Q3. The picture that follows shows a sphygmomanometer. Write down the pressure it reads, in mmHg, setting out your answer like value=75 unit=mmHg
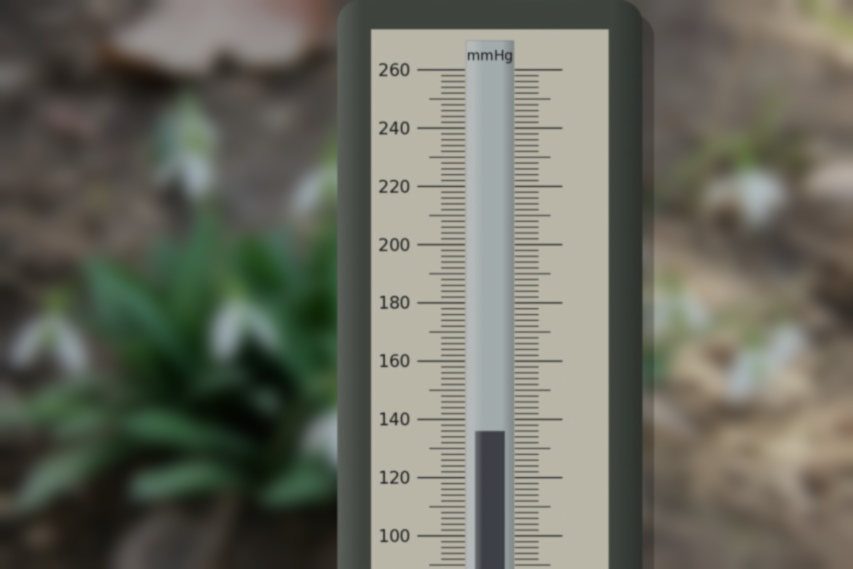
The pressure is value=136 unit=mmHg
